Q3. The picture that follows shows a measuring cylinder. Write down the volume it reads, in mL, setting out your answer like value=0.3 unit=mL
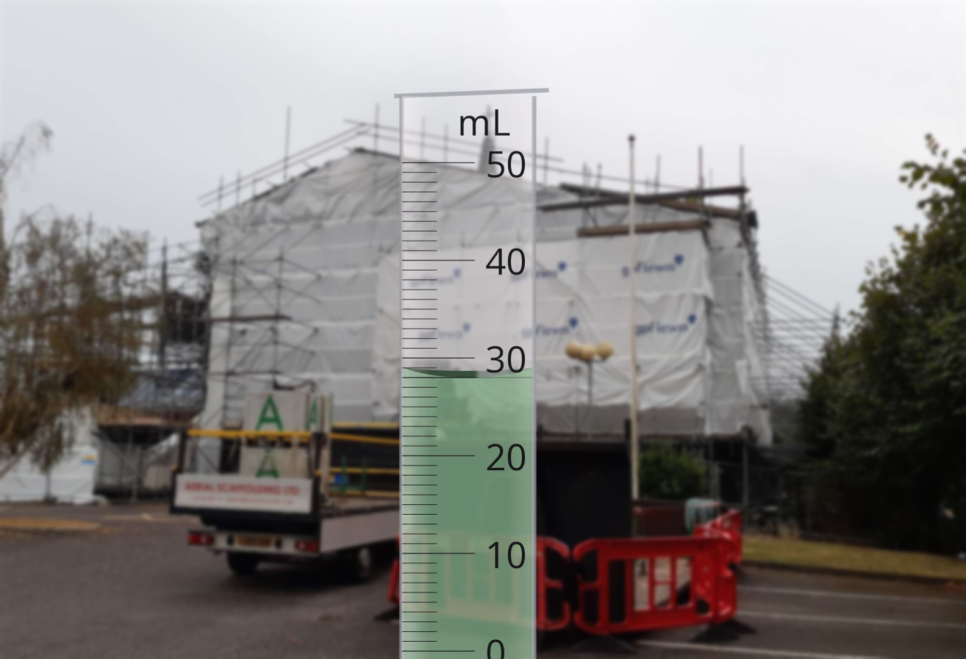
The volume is value=28 unit=mL
